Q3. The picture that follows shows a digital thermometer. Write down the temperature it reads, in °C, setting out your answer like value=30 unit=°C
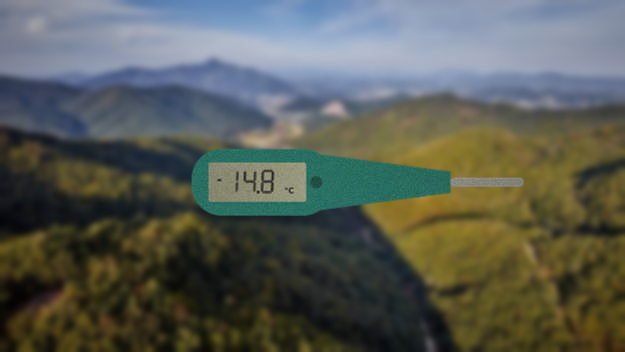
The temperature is value=-14.8 unit=°C
